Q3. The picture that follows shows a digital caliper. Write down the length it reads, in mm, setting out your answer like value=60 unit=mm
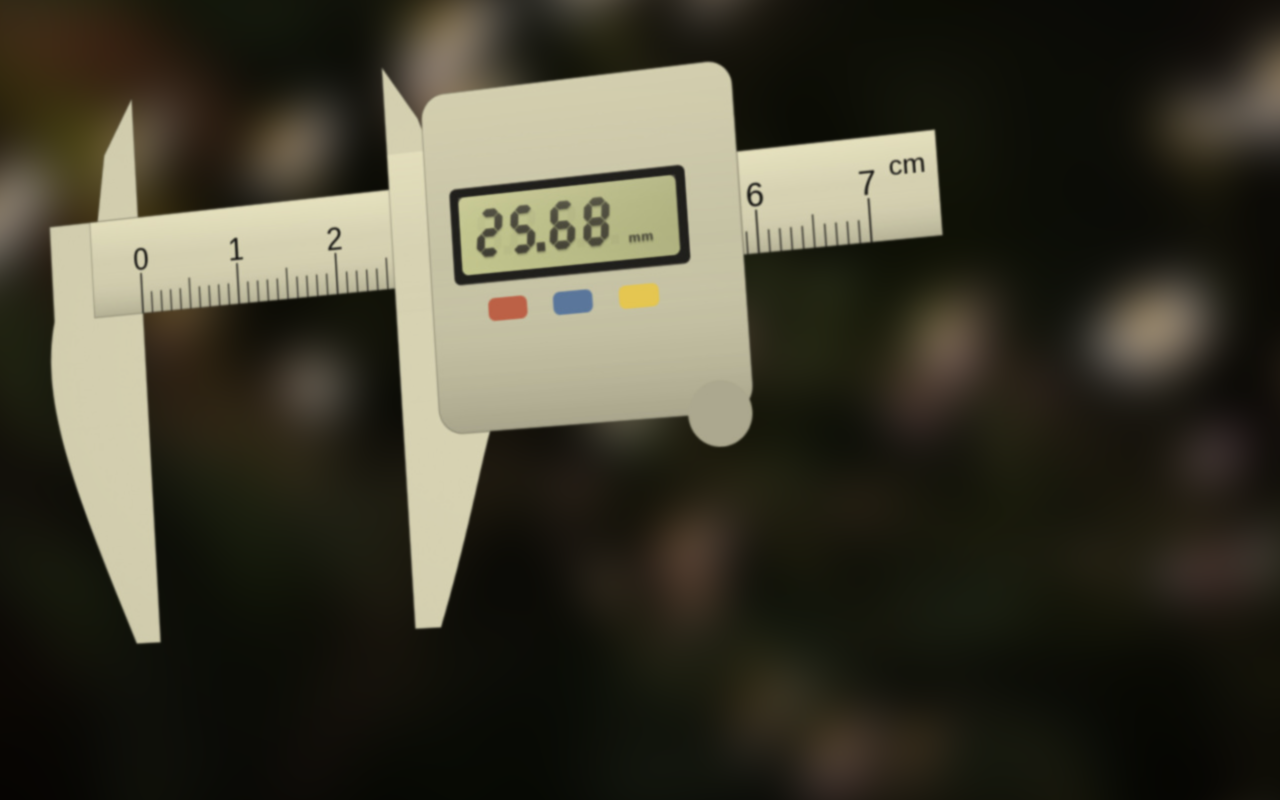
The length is value=25.68 unit=mm
